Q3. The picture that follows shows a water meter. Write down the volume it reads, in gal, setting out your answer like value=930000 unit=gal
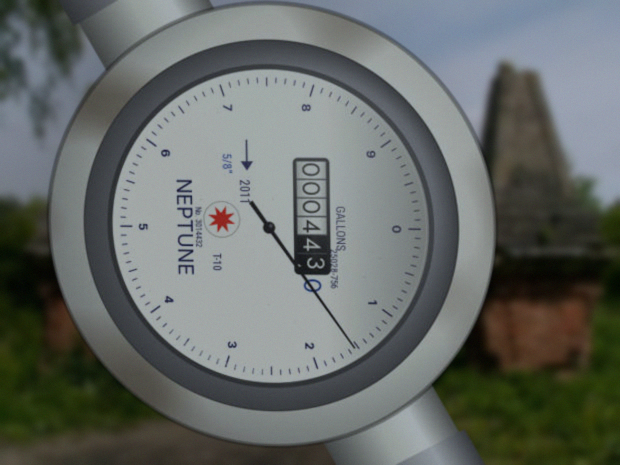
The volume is value=4431.5 unit=gal
